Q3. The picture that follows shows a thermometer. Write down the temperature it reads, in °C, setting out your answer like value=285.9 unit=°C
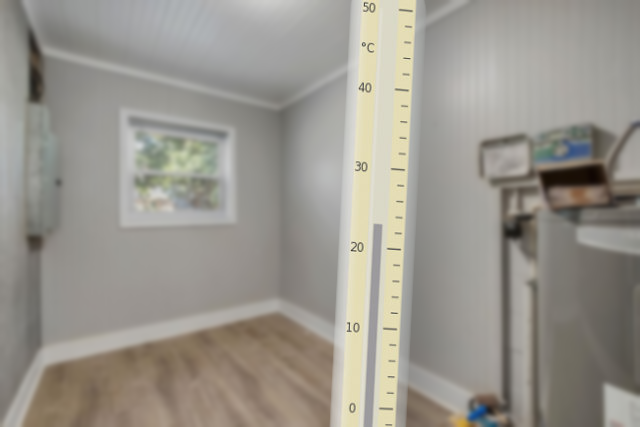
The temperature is value=23 unit=°C
